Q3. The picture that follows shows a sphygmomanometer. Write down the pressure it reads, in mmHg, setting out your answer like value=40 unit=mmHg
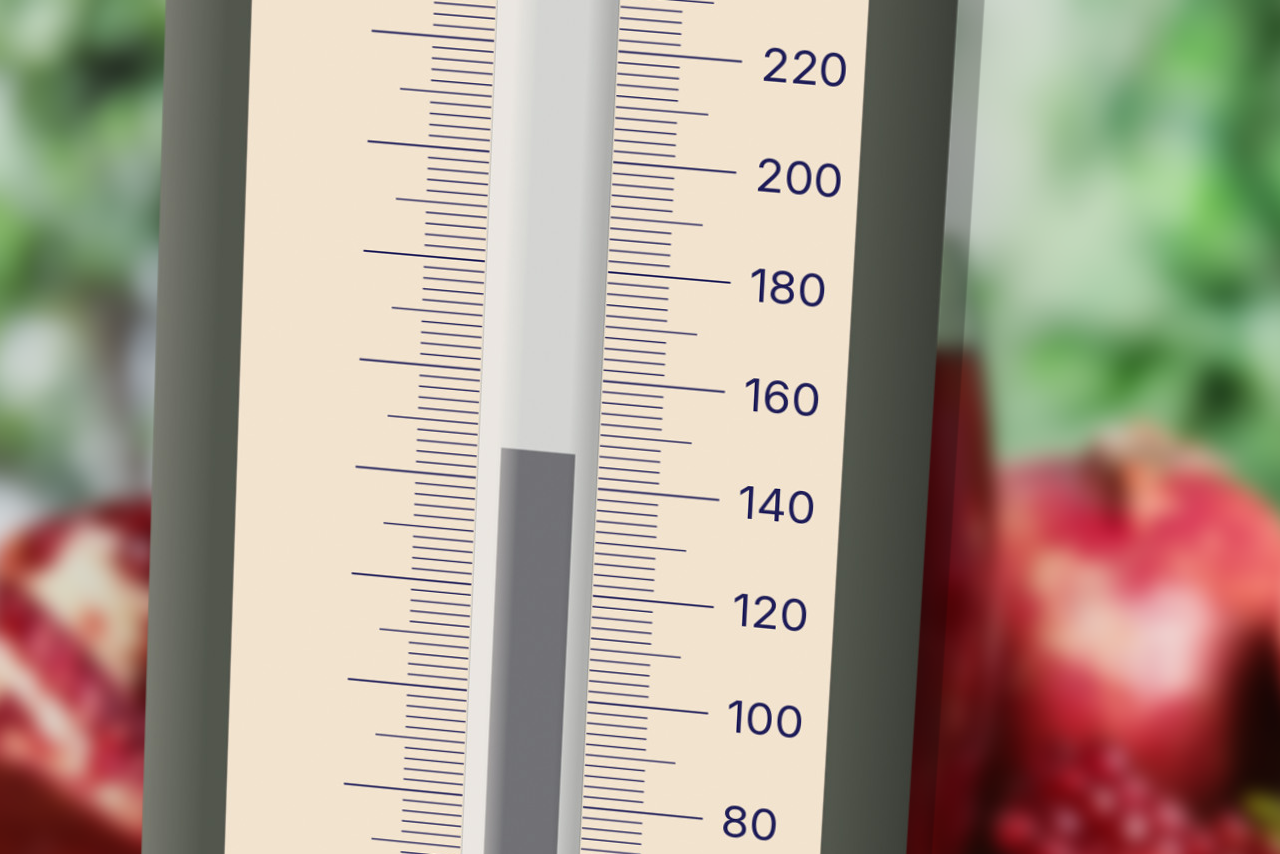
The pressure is value=146 unit=mmHg
